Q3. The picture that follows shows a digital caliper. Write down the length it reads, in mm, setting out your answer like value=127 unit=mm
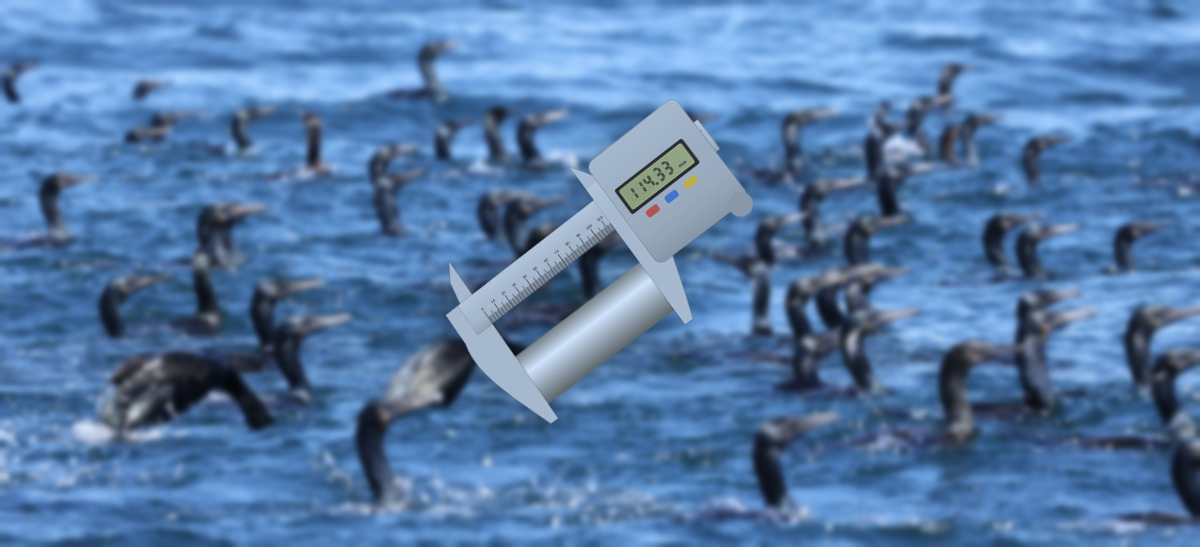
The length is value=114.33 unit=mm
